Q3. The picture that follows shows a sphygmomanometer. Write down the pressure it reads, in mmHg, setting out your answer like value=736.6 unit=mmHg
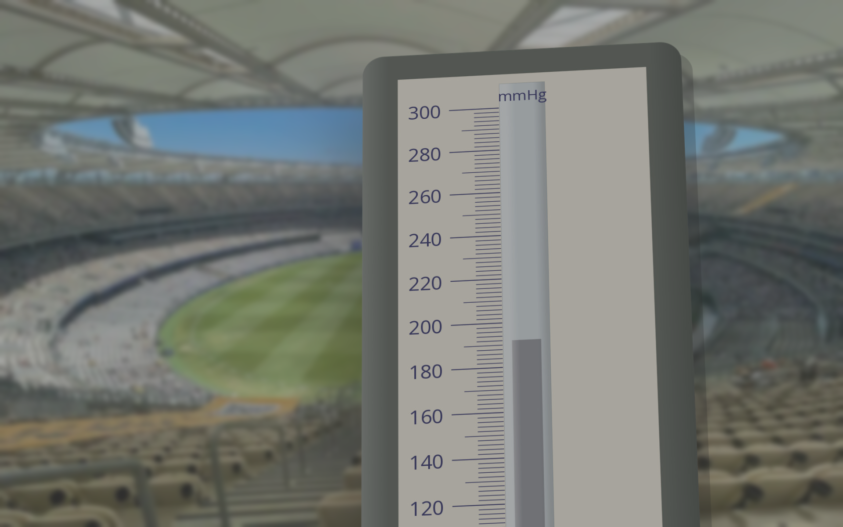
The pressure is value=192 unit=mmHg
